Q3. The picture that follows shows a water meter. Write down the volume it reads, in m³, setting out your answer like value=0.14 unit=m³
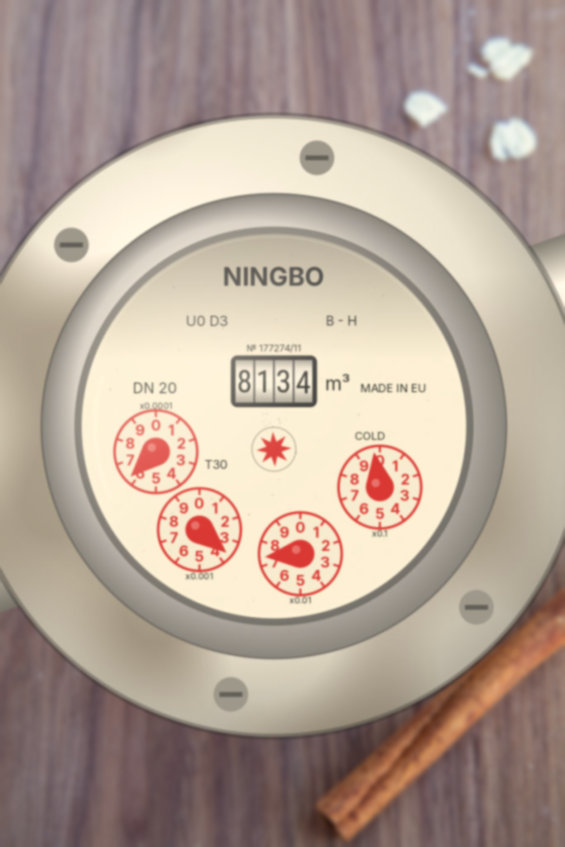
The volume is value=8133.9736 unit=m³
